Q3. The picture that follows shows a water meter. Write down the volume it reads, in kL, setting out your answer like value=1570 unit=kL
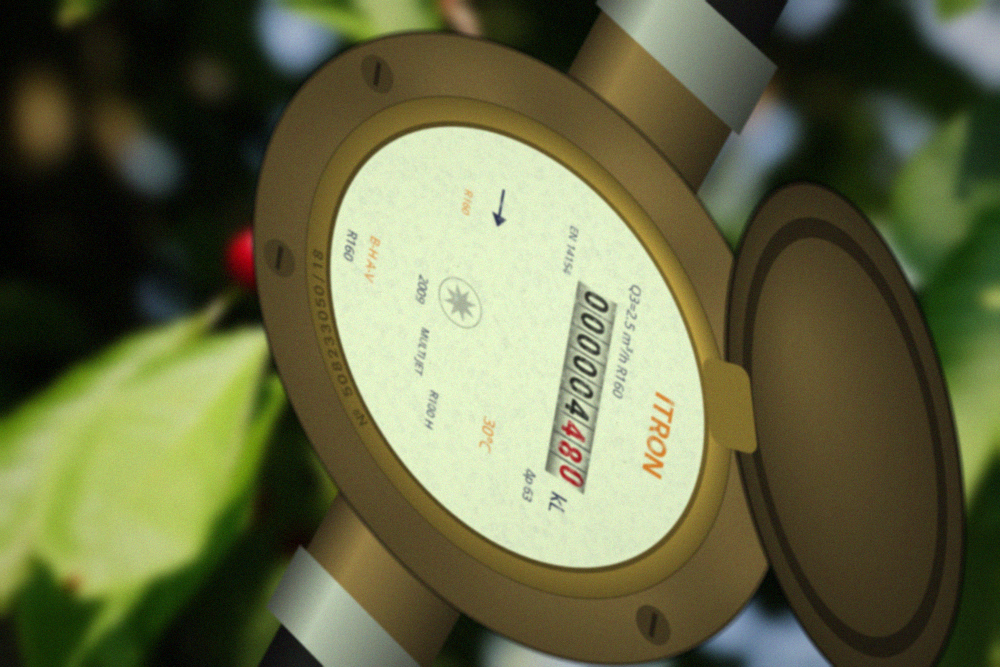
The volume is value=4.480 unit=kL
